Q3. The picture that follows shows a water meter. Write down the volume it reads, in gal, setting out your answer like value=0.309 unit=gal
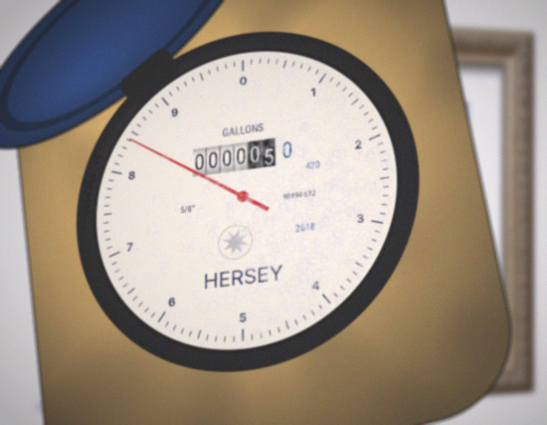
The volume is value=48.4 unit=gal
